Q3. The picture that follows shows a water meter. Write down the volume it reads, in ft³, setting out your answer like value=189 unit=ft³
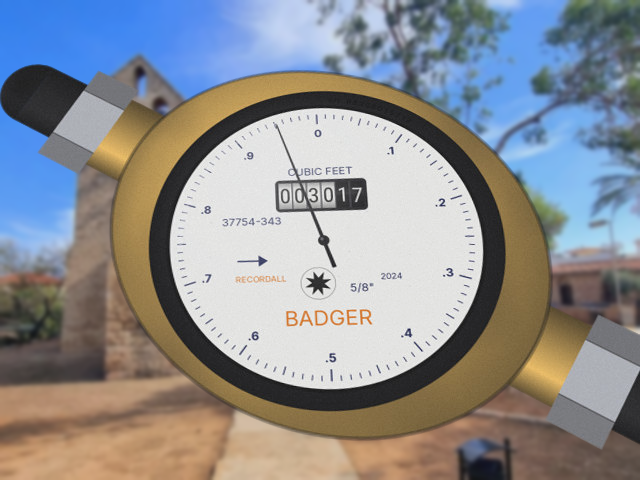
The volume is value=3016.95 unit=ft³
